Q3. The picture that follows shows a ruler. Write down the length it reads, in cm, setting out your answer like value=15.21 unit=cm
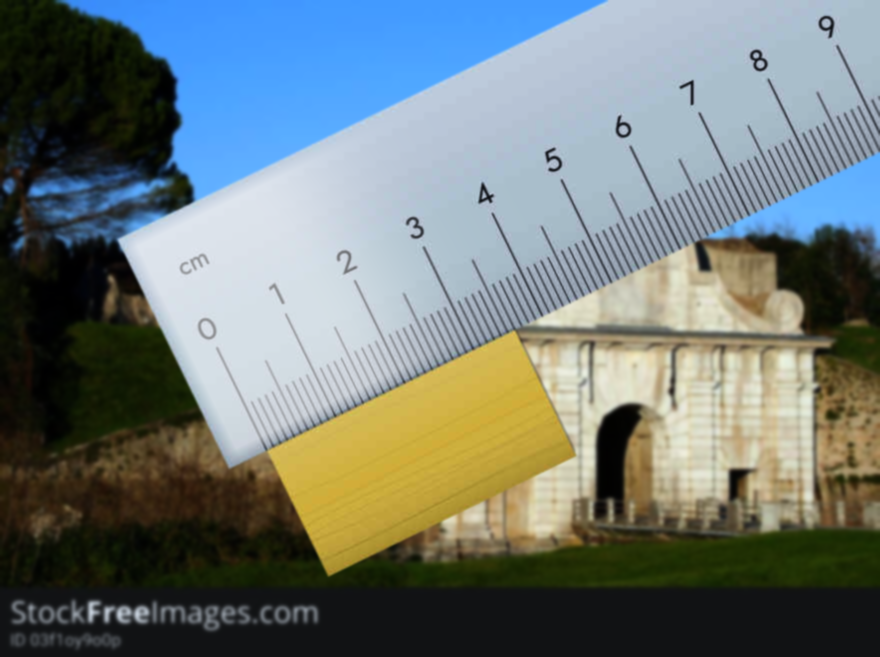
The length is value=3.6 unit=cm
